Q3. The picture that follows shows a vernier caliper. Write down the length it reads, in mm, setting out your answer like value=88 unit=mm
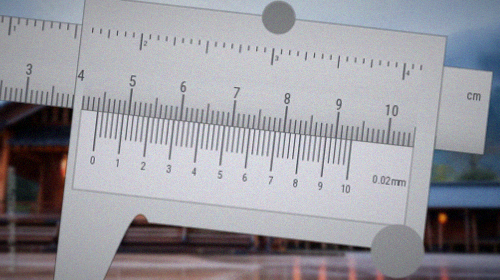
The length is value=44.0 unit=mm
